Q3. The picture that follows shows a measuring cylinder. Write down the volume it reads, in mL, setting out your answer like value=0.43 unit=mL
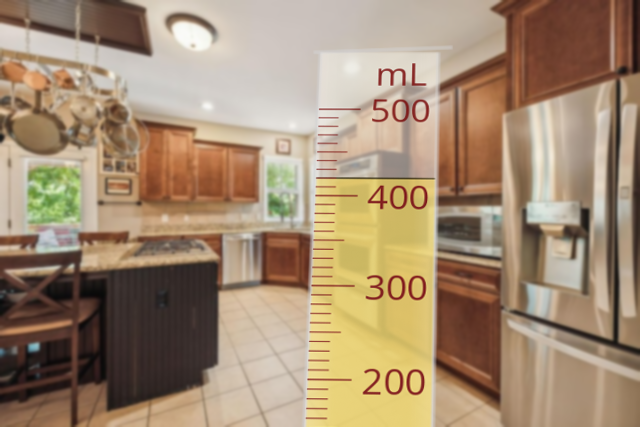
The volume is value=420 unit=mL
